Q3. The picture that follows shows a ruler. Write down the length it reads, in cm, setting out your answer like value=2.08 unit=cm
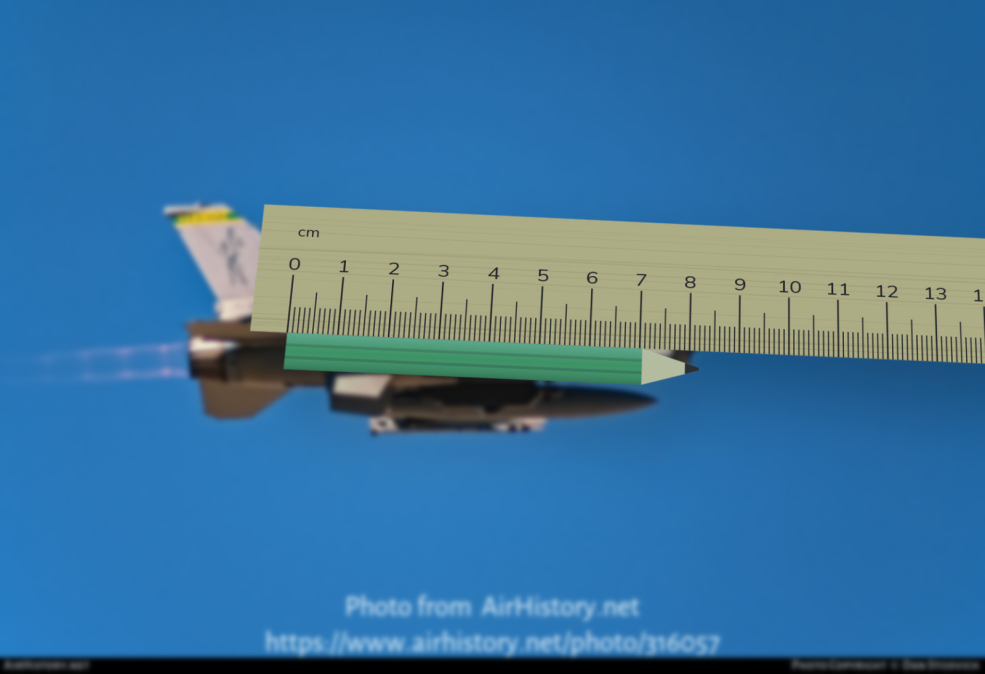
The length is value=8.2 unit=cm
